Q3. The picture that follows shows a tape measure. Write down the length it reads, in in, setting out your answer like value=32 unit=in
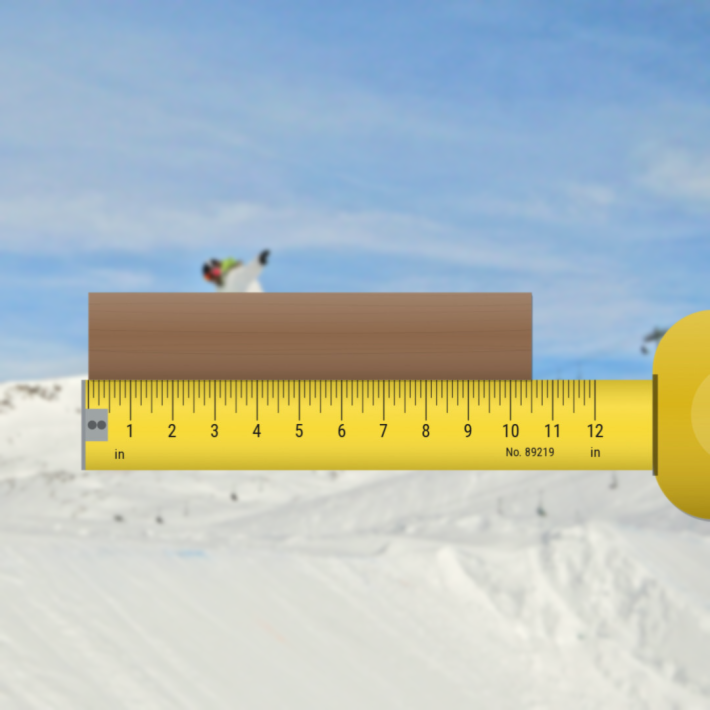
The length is value=10.5 unit=in
